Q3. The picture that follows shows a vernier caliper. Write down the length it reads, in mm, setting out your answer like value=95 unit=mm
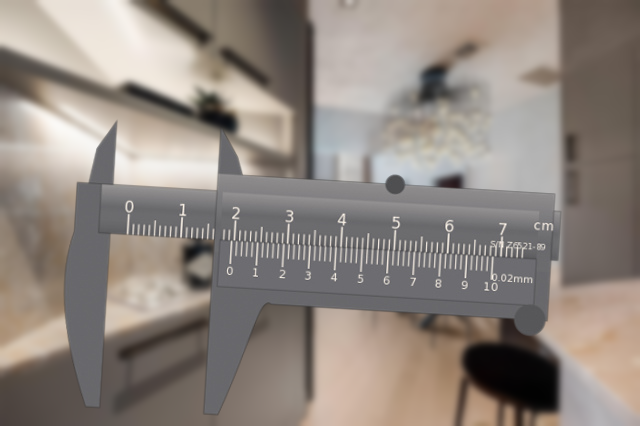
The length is value=19.5 unit=mm
